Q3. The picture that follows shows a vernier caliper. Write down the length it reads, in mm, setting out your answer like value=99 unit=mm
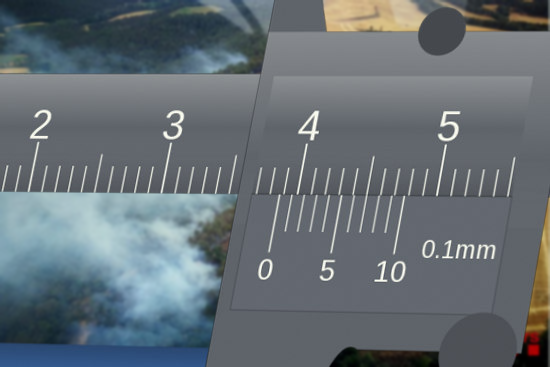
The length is value=38.7 unit=mm
